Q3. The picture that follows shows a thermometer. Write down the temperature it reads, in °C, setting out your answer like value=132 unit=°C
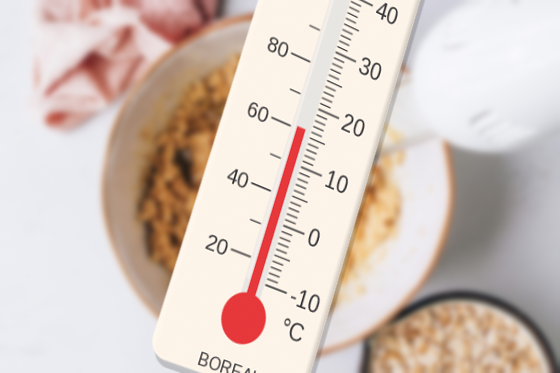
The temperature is value=16 unit=°C
